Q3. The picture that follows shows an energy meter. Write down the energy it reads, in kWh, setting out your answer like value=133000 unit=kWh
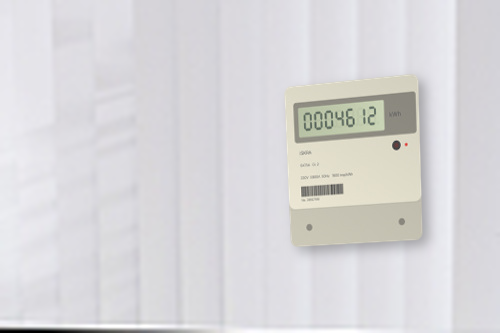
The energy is value=4612 unit=kWh
